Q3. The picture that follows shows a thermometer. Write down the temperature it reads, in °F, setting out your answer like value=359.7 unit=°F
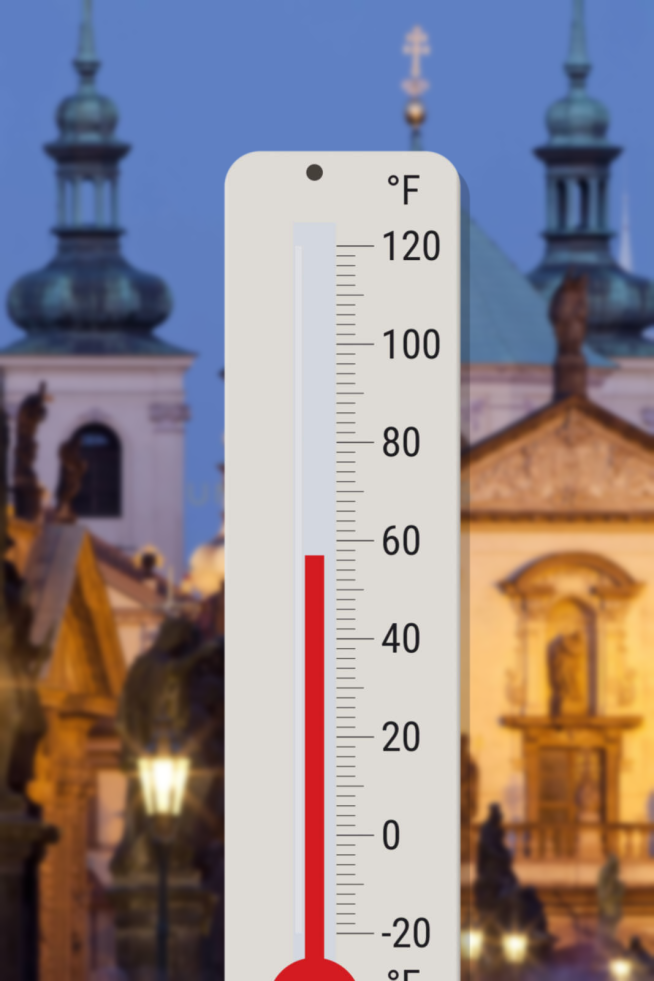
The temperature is value=57 unit=°F
